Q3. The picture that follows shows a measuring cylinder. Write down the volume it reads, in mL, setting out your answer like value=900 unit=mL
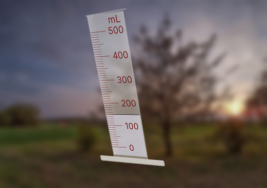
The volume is value=150 unit=mL
